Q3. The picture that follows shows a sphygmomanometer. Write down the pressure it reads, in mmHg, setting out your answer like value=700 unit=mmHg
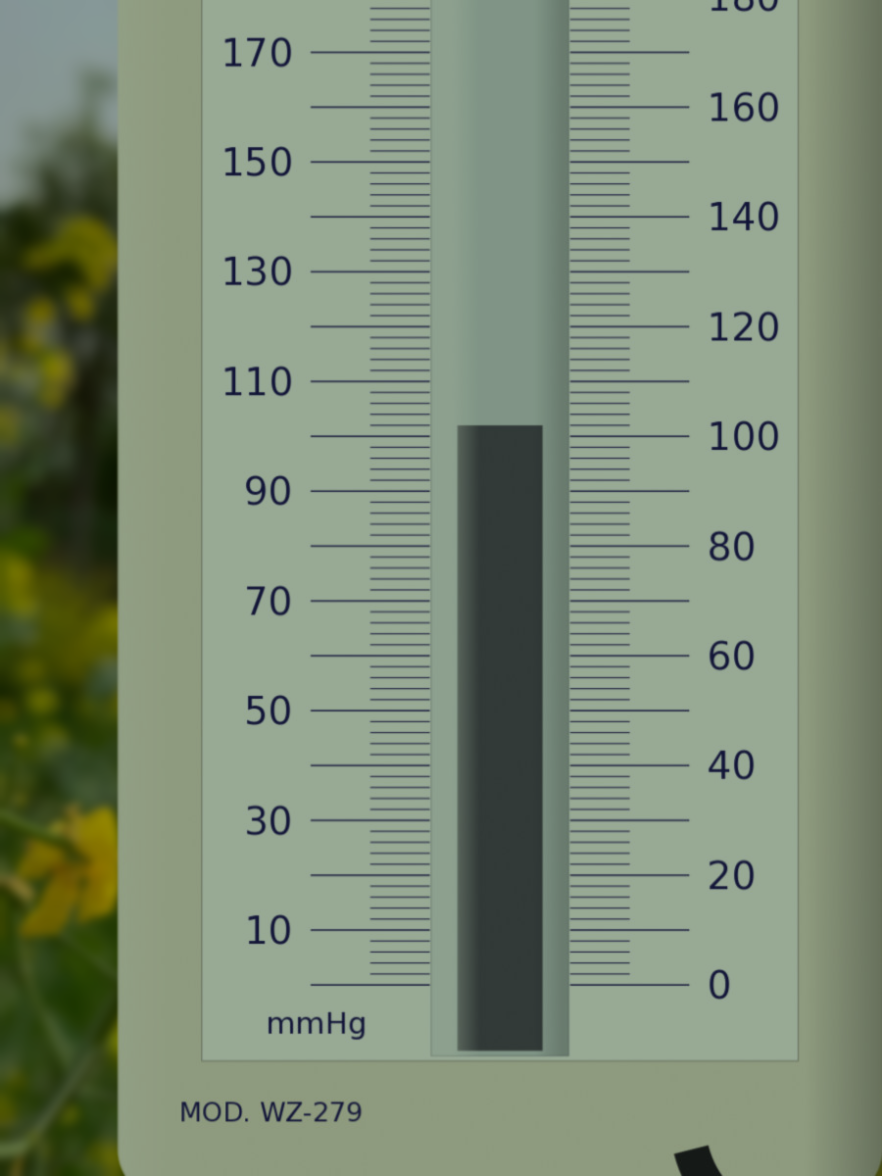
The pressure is value=102 unit=mmHg
